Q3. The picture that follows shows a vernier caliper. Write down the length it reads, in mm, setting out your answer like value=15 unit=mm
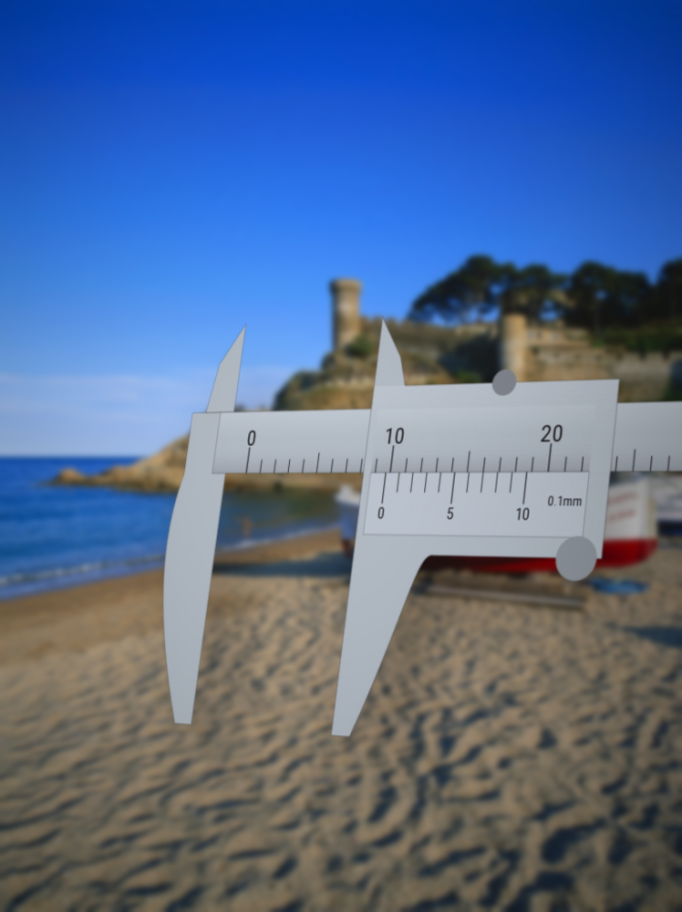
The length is value=9.7 unit=mm
